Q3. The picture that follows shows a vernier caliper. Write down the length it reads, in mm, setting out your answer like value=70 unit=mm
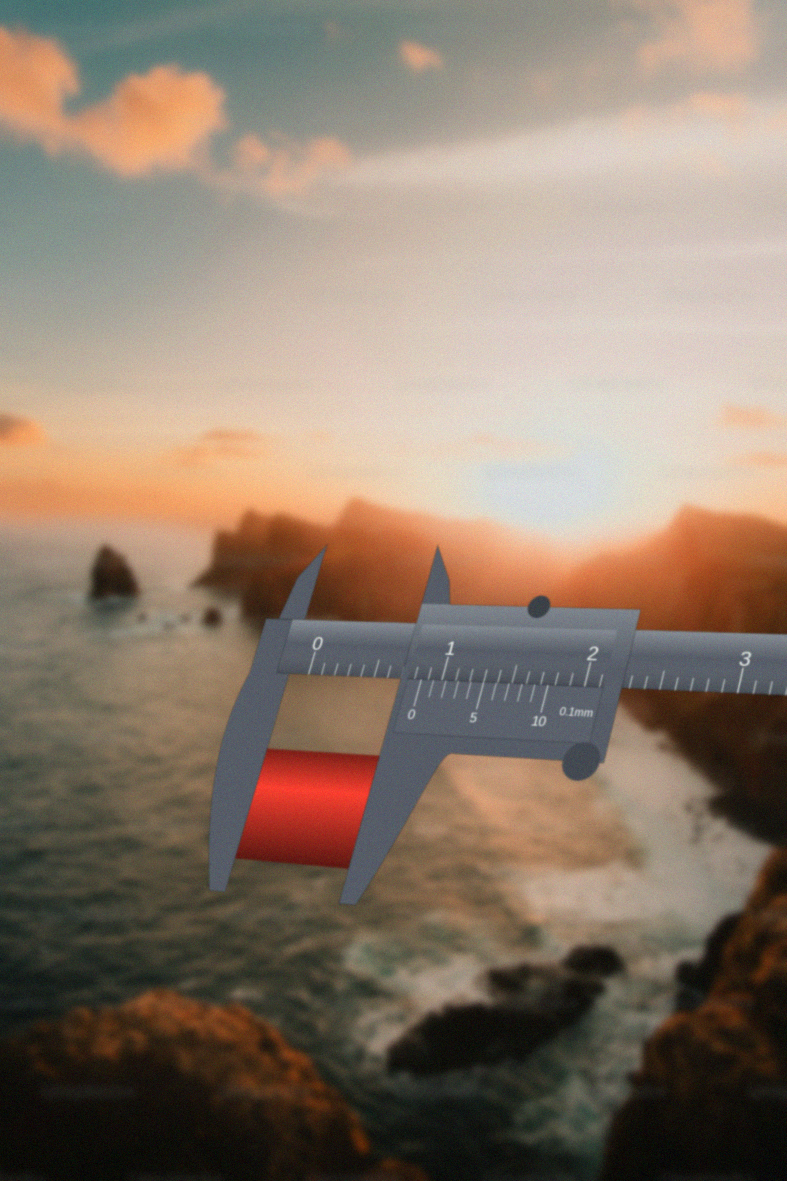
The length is value=8.5 unit=mm
